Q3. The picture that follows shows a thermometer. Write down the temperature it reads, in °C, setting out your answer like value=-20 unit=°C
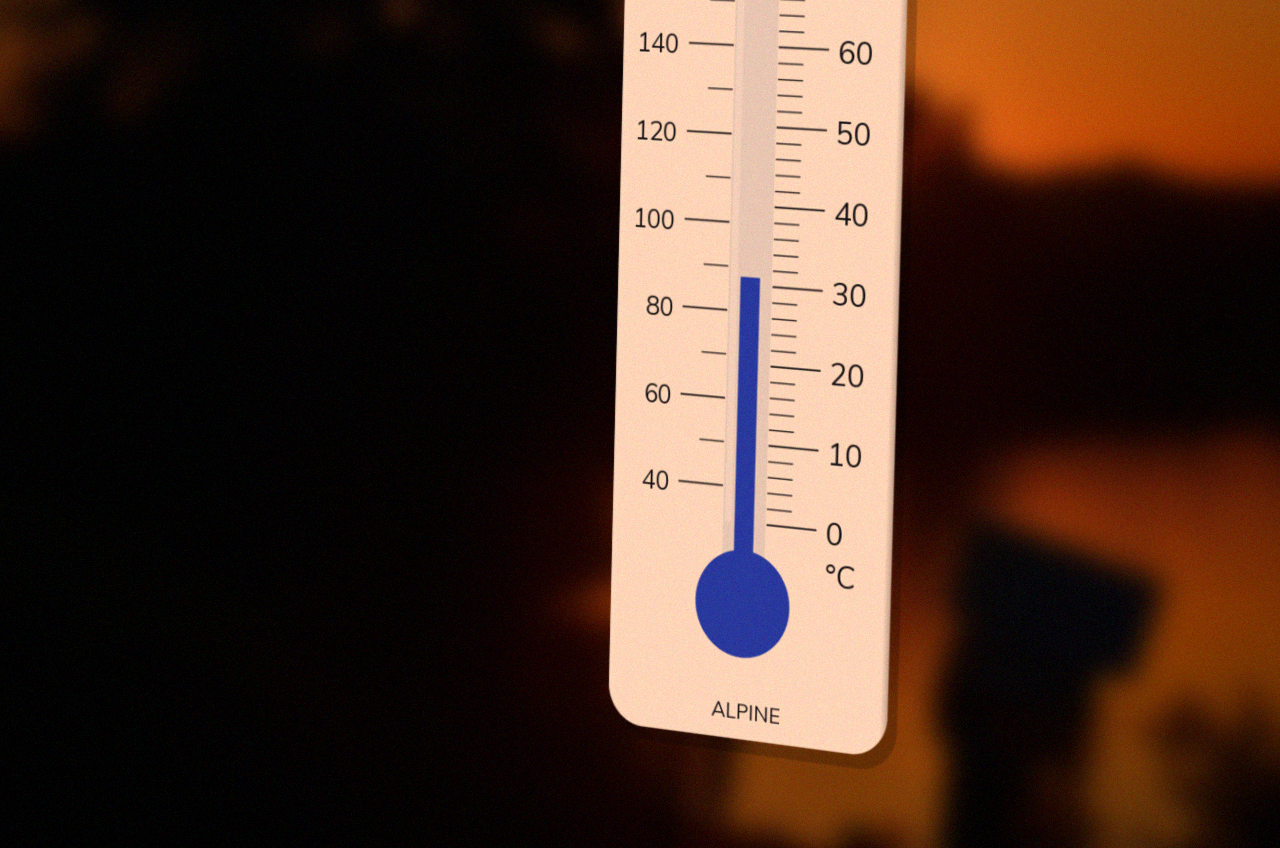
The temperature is value=31 unit=°C
